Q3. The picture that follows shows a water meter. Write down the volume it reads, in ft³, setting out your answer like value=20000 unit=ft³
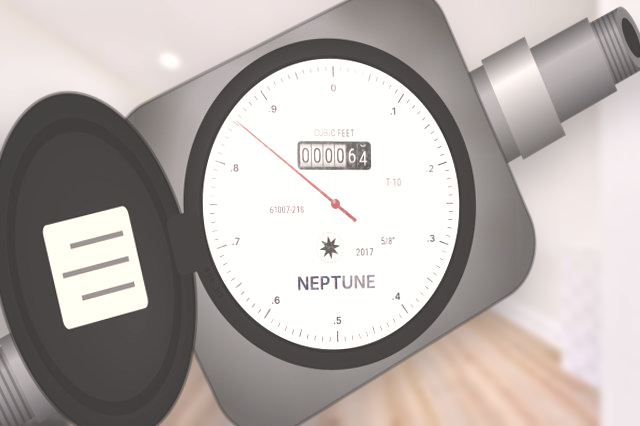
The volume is value=63.85 unit=ft³
